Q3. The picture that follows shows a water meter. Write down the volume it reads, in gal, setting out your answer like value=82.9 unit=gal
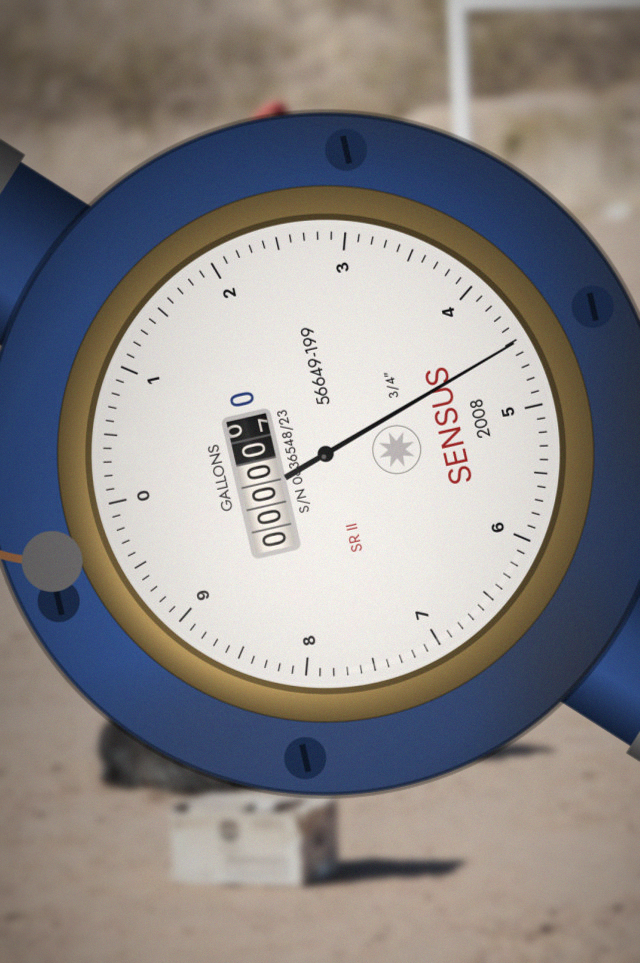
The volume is value=64.5 unit=gal
